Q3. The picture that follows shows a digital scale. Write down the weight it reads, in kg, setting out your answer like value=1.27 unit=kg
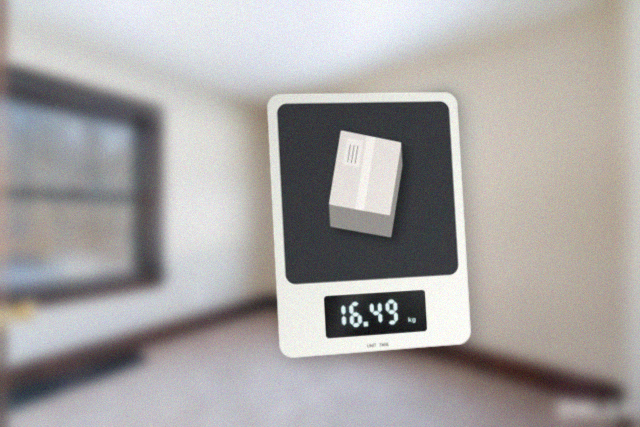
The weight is value=16.49 unit=kg
